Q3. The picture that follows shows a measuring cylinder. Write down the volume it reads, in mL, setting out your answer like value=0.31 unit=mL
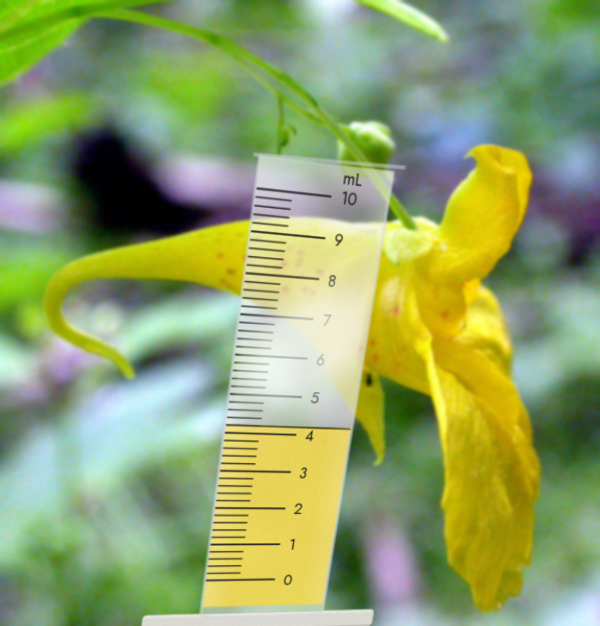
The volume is value=4.2 unit=mL
